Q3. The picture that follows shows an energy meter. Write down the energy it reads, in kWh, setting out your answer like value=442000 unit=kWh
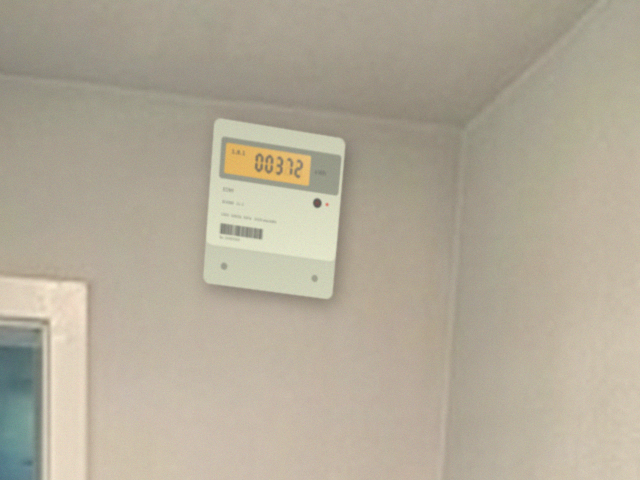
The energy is value=372 unit=kWh
